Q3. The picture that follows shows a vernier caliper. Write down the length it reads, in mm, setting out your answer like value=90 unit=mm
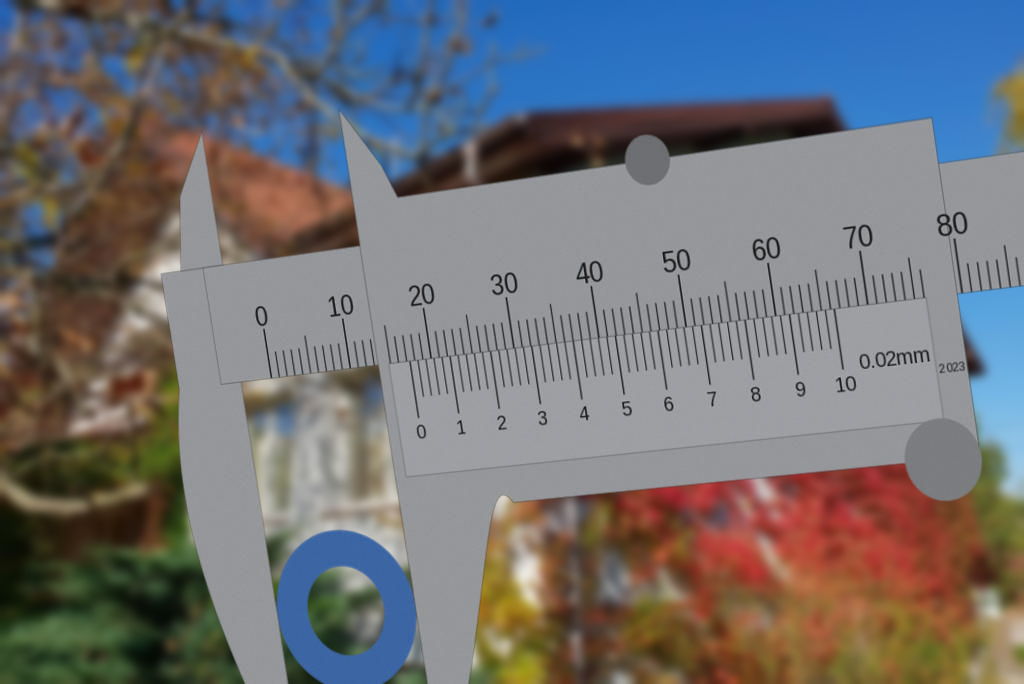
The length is value=17.4 unit=mm
